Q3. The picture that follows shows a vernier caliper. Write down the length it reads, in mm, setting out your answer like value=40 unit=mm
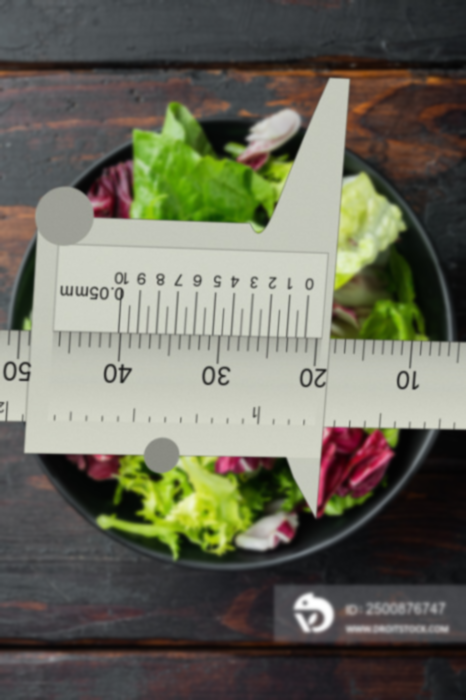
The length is value=21.2 unit=mm
